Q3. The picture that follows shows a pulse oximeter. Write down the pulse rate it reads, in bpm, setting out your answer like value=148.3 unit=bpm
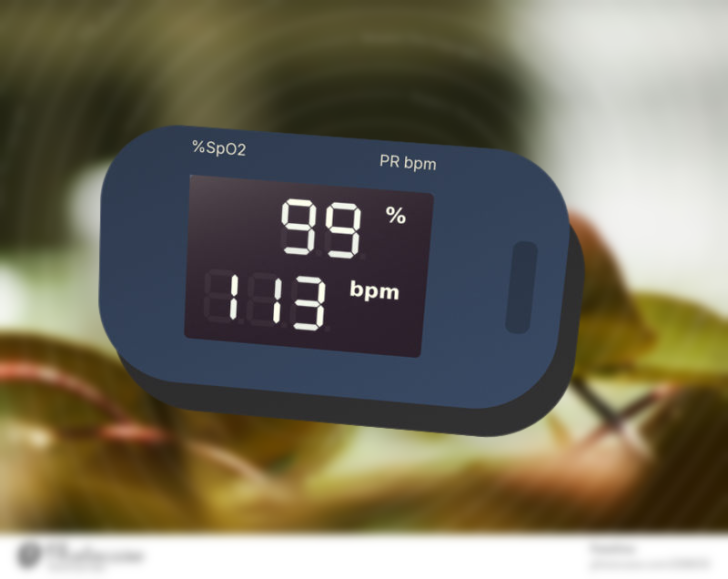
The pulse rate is value=113 unit=bpm
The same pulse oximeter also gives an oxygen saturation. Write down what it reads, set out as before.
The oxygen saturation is value=99 unit=%
